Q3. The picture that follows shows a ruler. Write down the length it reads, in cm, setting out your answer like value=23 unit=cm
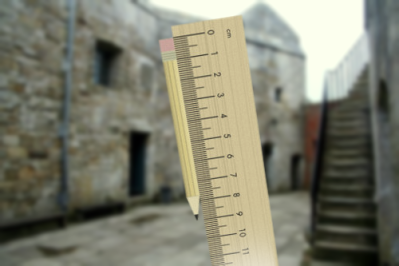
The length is value=9 unit=cm
